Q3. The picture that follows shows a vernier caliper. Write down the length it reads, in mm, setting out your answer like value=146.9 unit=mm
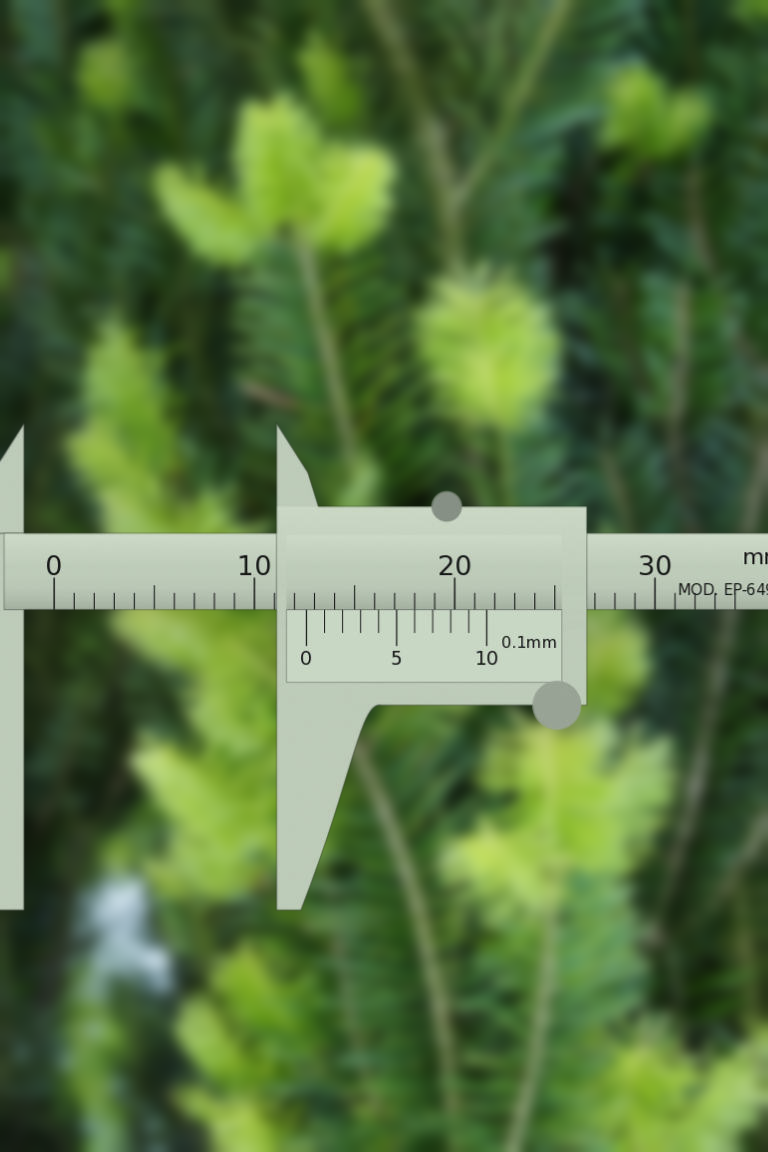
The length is value=12.6 unit=mm
